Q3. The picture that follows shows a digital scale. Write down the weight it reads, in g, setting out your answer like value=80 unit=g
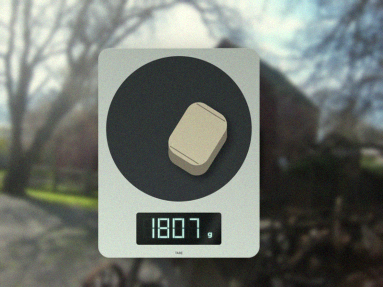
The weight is value=1807 unit=g
